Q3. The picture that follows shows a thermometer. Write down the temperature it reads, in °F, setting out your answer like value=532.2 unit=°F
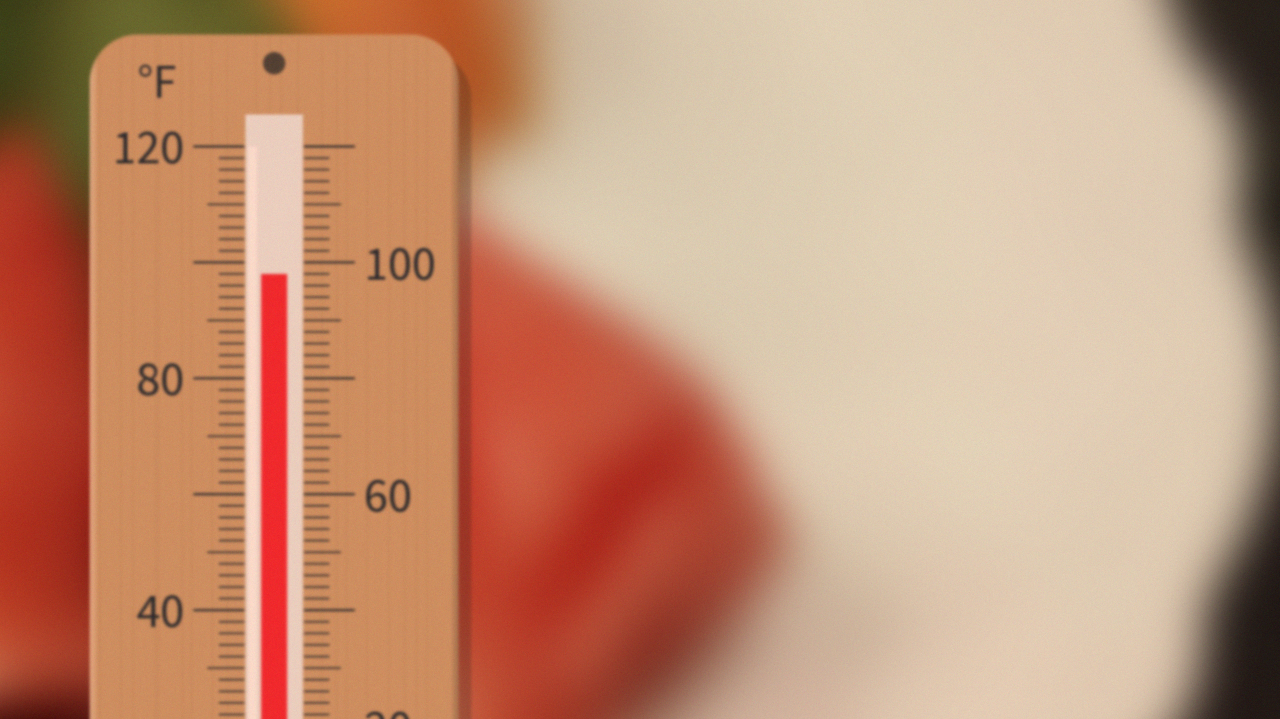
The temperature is value=98 unit=°F
